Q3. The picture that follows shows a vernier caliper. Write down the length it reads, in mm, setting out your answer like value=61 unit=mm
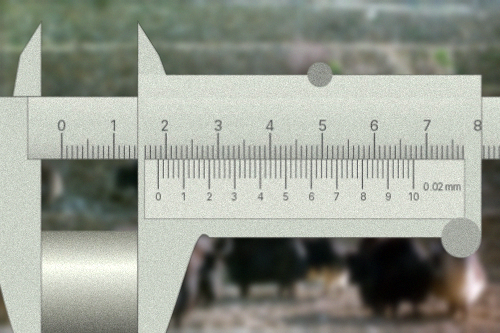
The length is value=18.5 unit=mm
